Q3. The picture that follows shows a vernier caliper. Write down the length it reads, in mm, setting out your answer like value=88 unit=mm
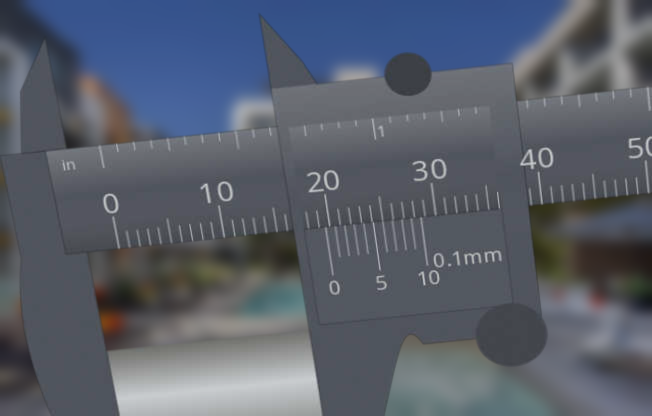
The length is value=19.6 unit=mm
